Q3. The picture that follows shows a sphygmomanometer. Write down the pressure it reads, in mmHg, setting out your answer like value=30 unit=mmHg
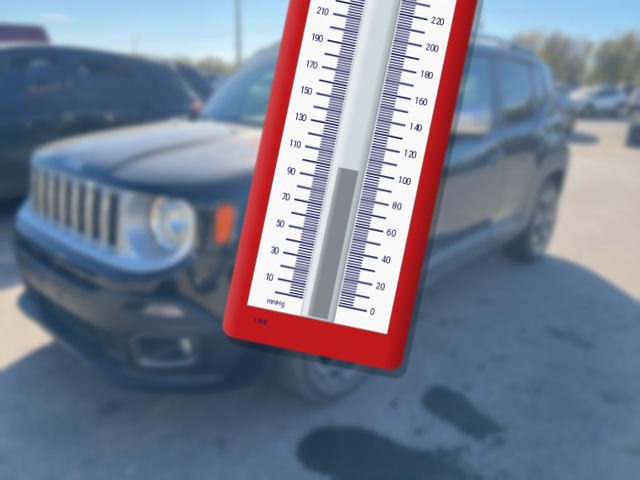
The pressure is value=100 unit=mmHg
